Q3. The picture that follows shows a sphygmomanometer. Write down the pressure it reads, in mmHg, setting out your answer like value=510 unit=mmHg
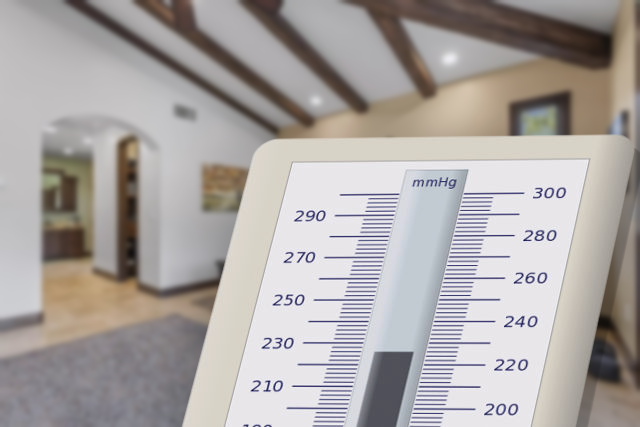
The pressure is value=226 unit=mmHg
